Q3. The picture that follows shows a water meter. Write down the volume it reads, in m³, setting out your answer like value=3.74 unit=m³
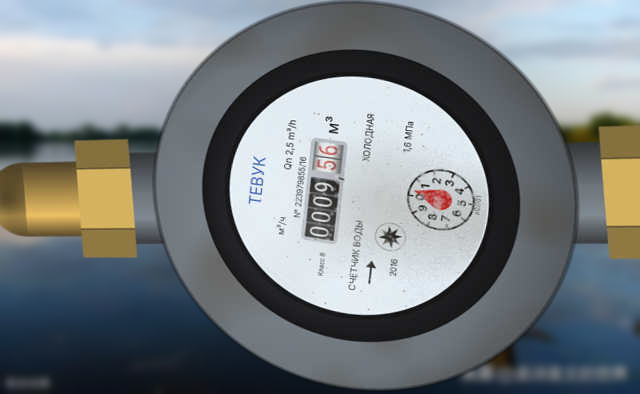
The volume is value=9.560 unit=m³
